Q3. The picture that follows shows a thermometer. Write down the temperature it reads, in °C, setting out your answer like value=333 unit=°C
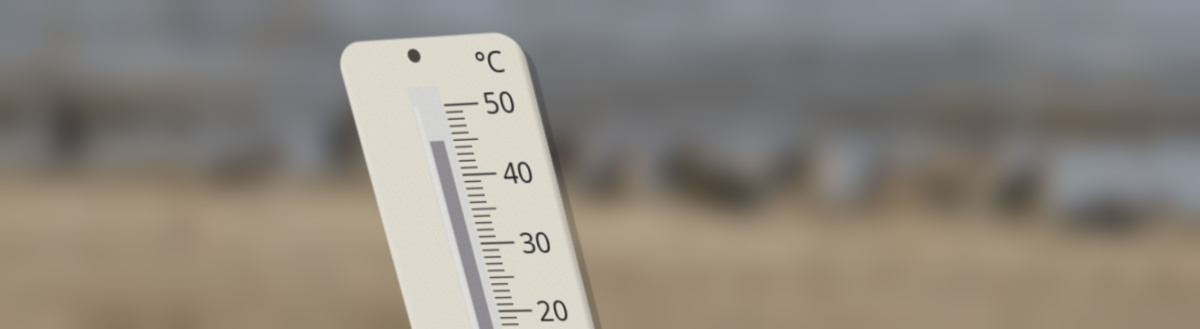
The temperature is value=45 unit=°C
